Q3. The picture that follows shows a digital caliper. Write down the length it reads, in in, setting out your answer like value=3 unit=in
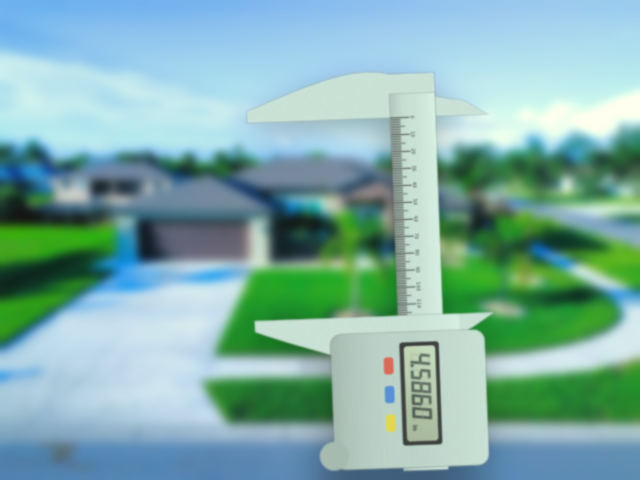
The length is value=4.5860 unit=in
